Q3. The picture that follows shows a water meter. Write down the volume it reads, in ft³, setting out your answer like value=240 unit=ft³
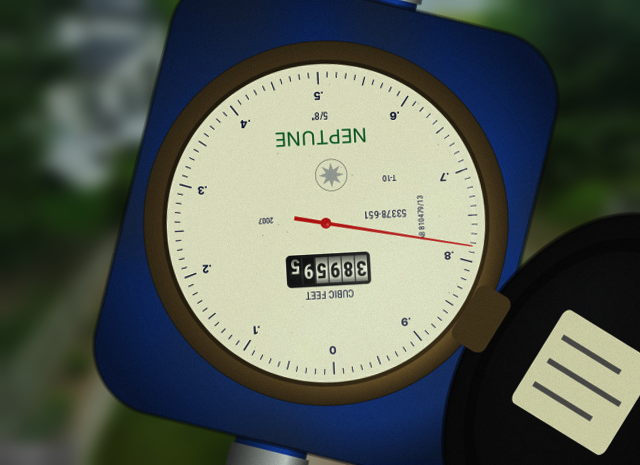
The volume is value=389594.78 unit=ft³
